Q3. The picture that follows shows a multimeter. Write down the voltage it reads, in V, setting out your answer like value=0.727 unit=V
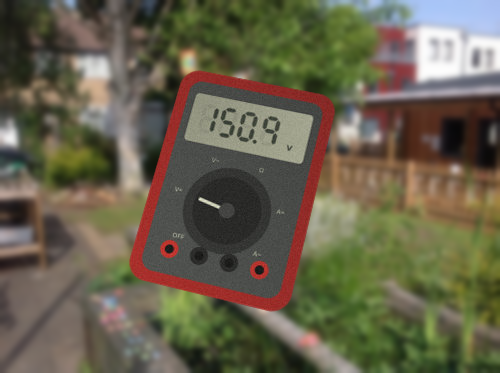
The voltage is value=150.9 unit=V
